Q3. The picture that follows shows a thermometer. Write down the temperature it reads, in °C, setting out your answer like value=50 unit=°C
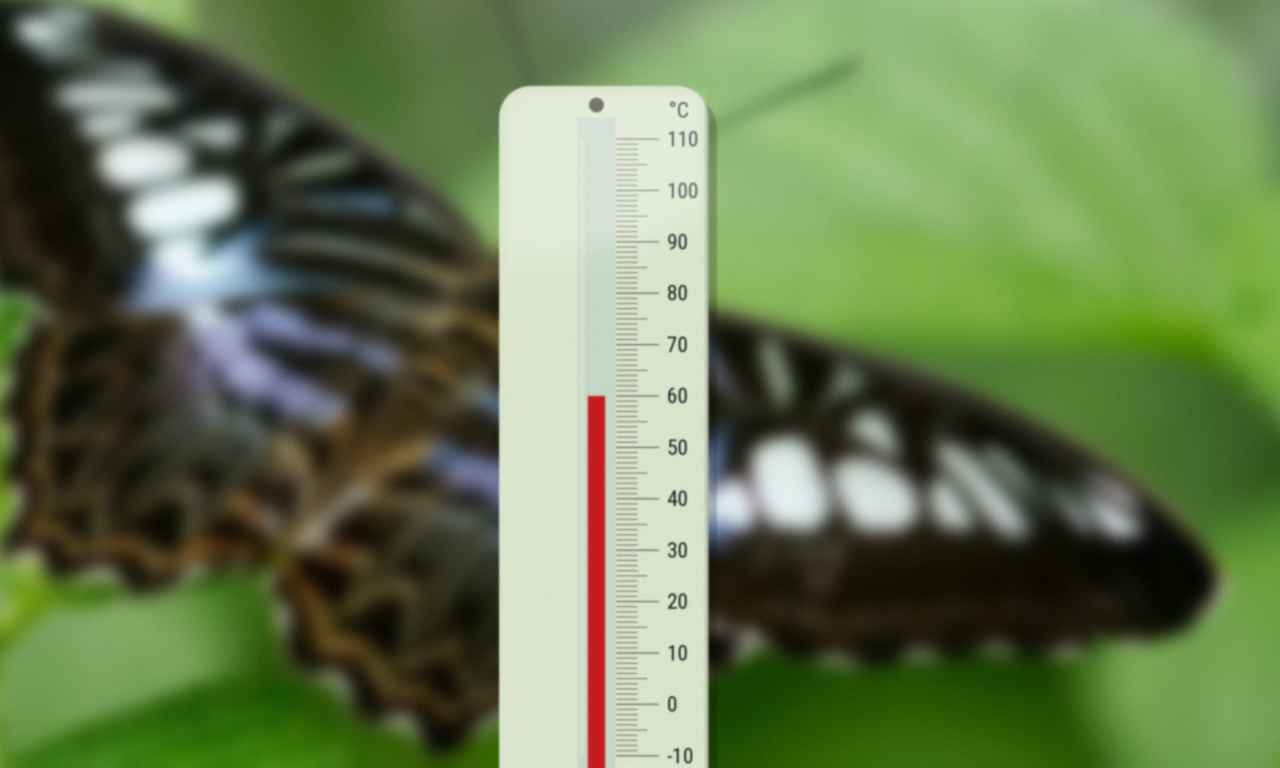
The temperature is value=60 unit=°C
